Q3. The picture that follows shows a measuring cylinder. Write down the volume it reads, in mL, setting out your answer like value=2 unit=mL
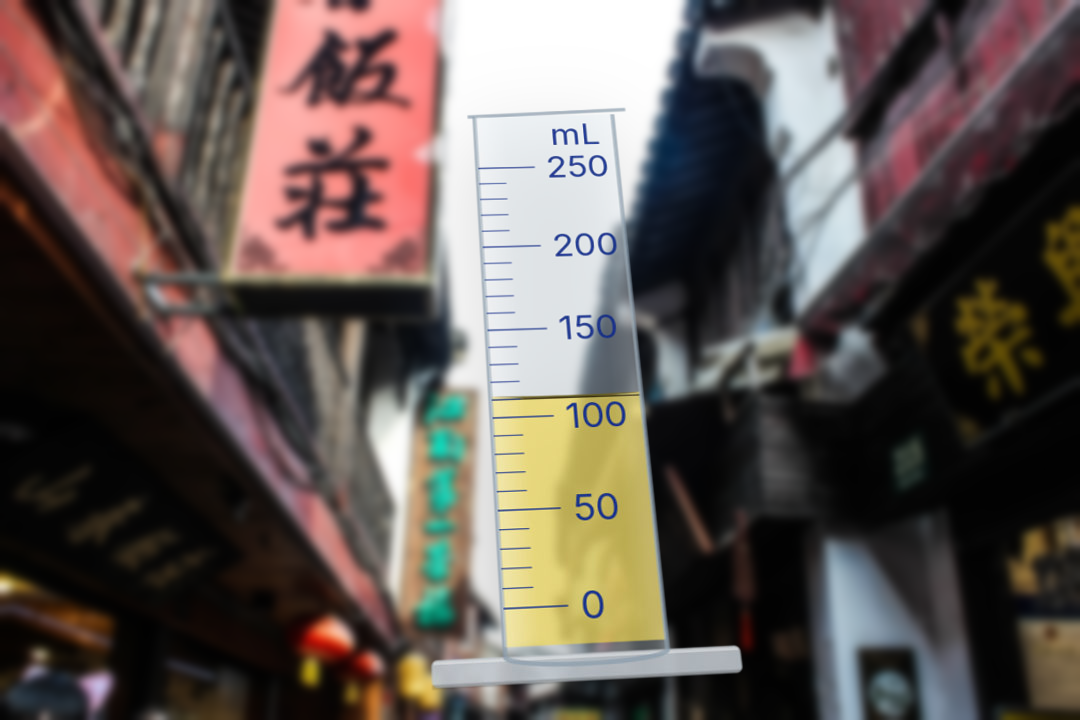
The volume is value=110 unit=mL
